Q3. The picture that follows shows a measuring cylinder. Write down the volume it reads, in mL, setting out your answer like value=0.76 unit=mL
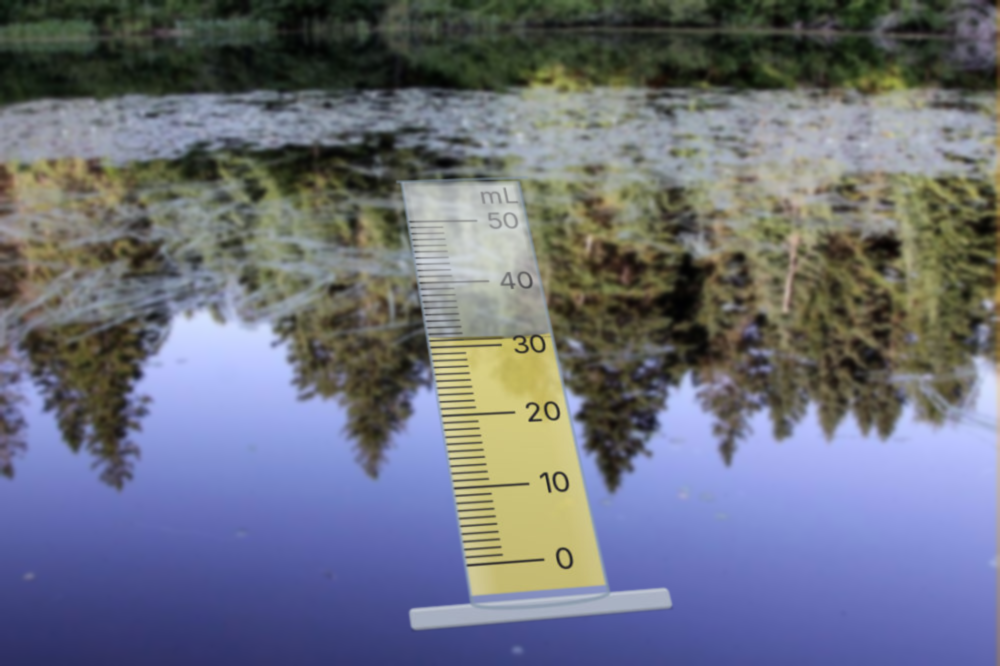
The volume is value=31 unit=mL
